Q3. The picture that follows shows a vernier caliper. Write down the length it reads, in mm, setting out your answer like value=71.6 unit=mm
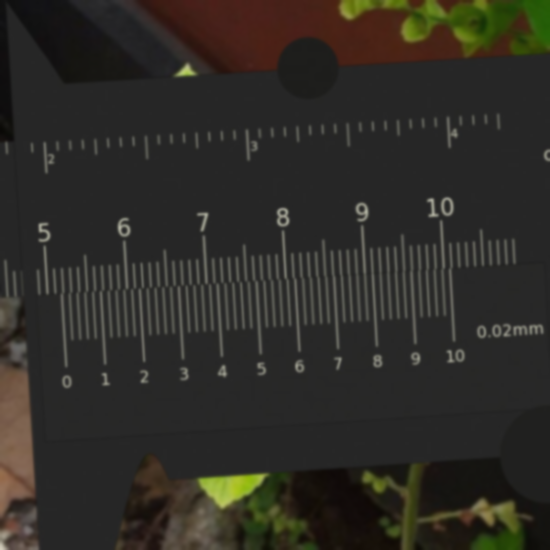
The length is value=51.8 unit=mm
